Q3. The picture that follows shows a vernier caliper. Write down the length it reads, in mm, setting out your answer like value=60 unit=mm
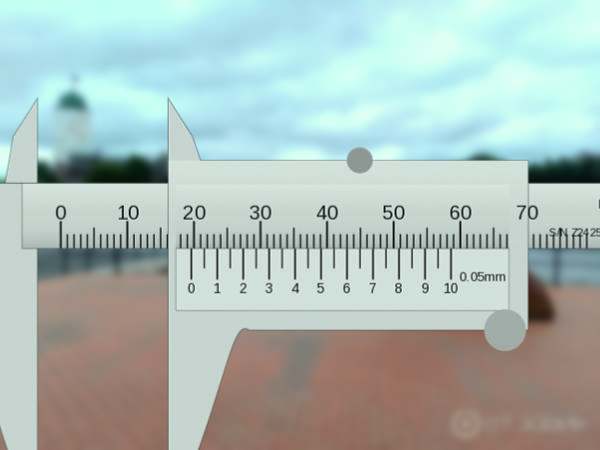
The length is value=19.6 unit=mm
